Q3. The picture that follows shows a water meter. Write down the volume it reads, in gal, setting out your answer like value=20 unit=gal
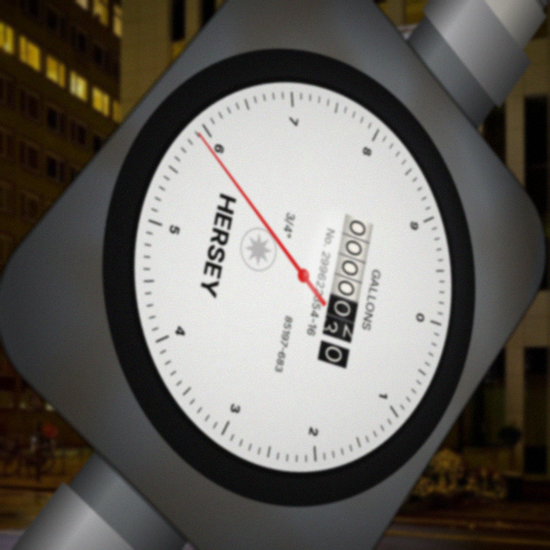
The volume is value=25.9 unit=gal
